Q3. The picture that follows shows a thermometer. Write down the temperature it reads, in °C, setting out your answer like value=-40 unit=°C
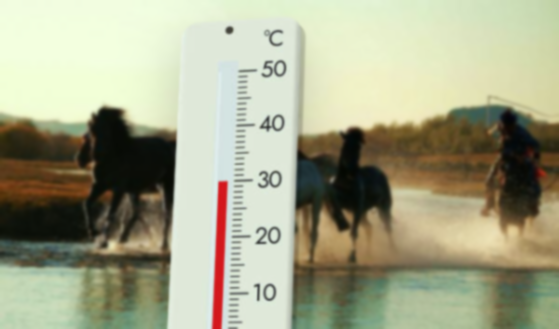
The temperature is value=30 unit=°C
